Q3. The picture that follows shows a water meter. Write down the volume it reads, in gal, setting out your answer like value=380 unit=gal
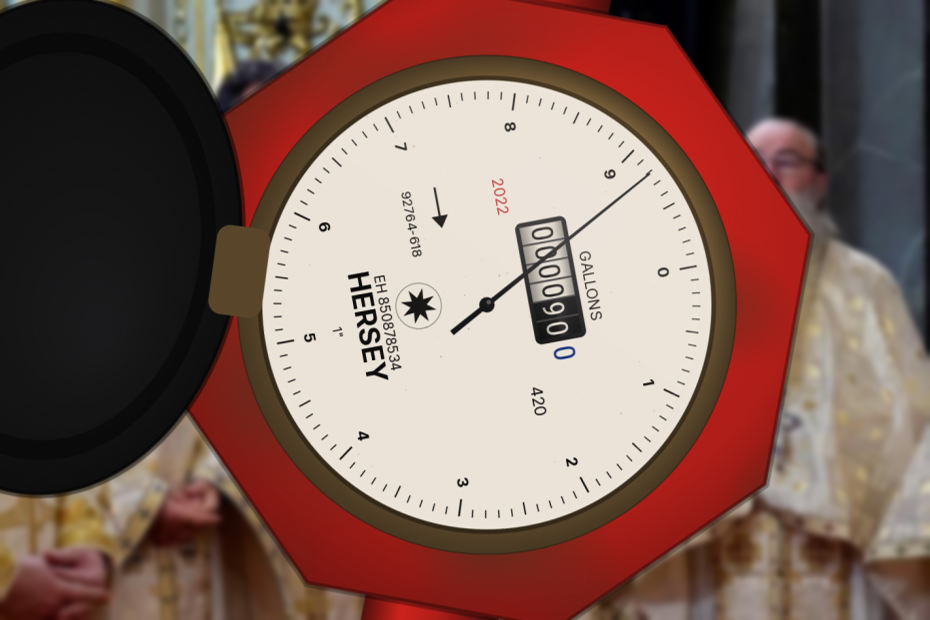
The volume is value=899.2 unit=gal
